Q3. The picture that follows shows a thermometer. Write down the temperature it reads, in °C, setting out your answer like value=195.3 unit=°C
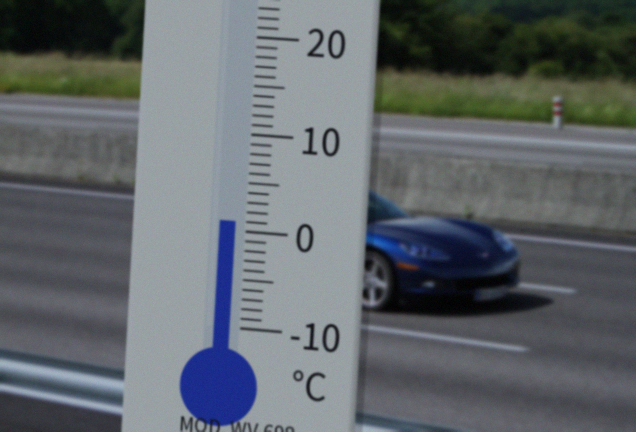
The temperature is value=1 unit=°C
